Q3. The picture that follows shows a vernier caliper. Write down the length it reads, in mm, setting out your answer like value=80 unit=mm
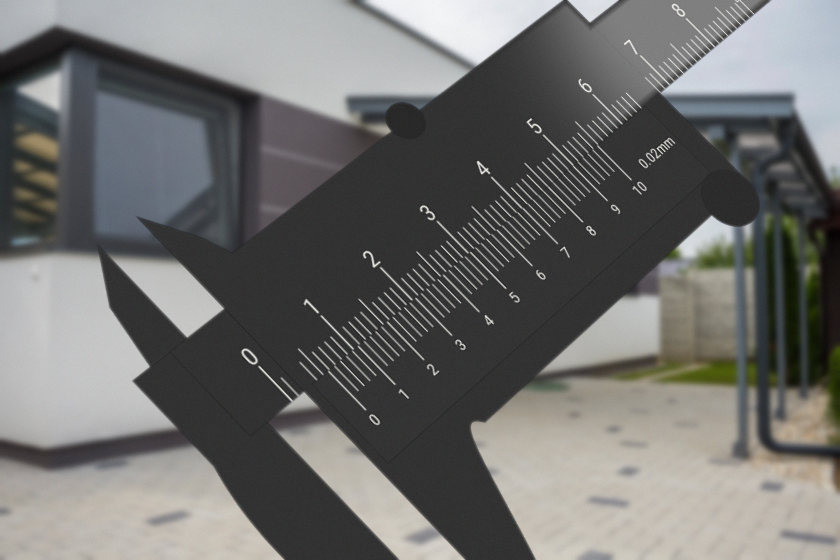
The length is value=5.8 unit=mm
